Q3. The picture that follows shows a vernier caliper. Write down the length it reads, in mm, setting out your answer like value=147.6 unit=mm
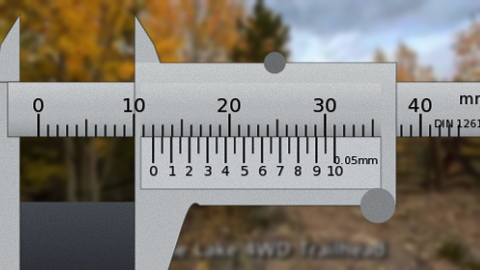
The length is value=12.0 unit=mm
